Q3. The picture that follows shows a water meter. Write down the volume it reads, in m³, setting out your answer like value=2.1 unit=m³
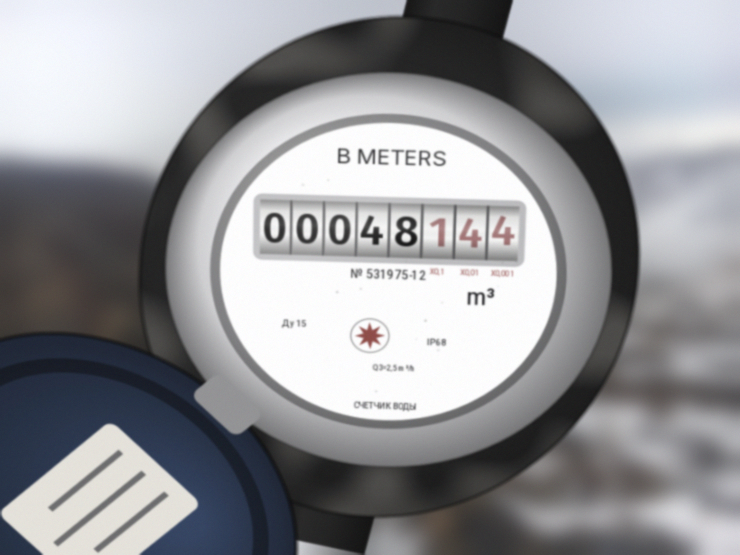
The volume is value=48.144 unit=m³
